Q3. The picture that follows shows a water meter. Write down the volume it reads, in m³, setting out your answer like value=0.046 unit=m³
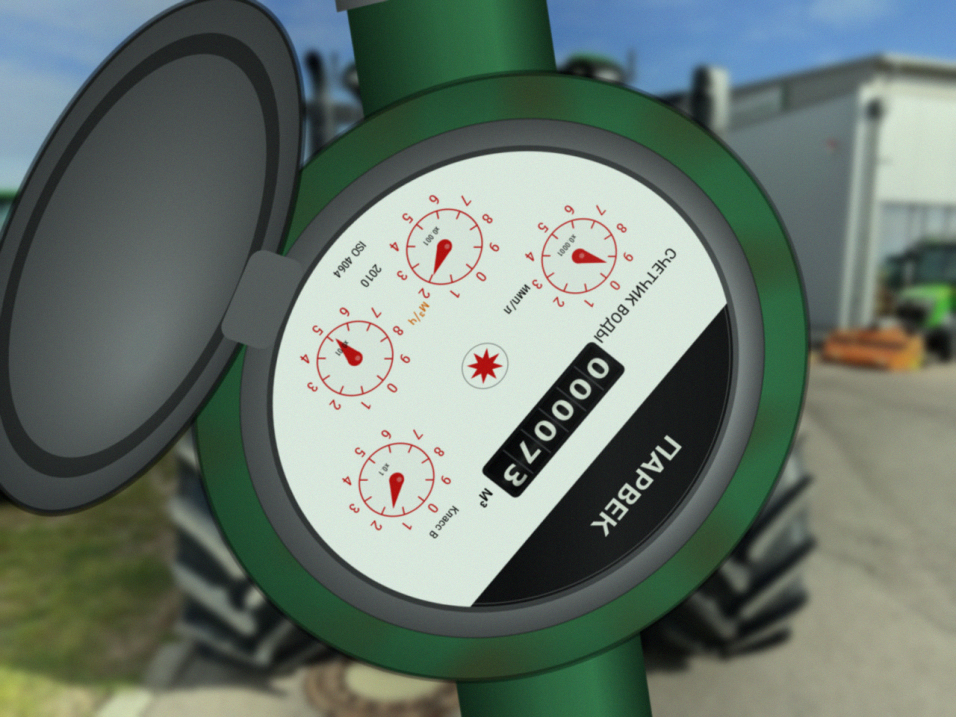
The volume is value=73.1519 unit=m³
